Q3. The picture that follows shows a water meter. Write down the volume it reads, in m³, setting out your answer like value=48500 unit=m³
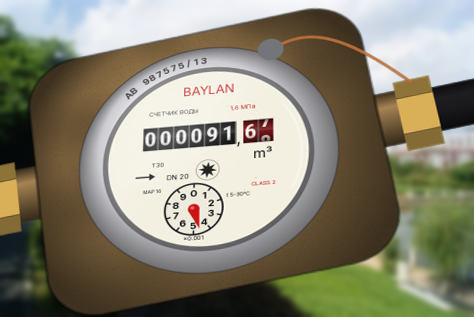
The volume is value=91.674 unit=m³
